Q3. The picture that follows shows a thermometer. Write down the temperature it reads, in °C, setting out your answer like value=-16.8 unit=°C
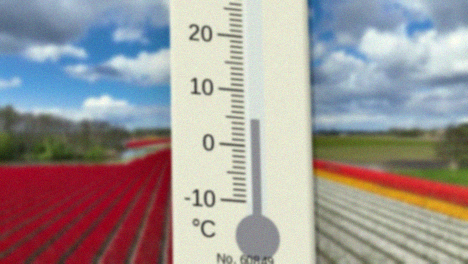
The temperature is value=5 unit=°C
